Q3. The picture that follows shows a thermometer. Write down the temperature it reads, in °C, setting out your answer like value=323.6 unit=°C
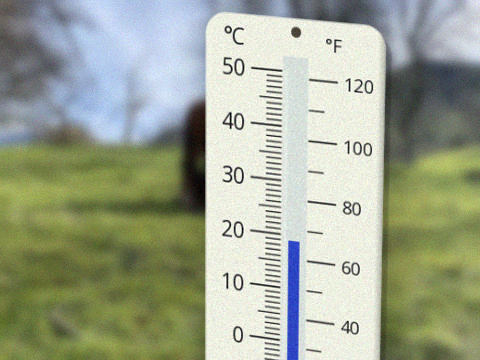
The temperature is value=19 unit=°C
